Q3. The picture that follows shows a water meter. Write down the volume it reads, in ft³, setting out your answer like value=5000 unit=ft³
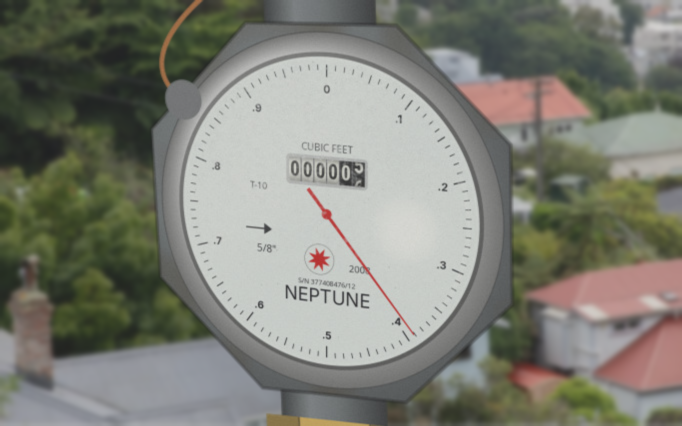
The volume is value=5.39 unit=ft³
